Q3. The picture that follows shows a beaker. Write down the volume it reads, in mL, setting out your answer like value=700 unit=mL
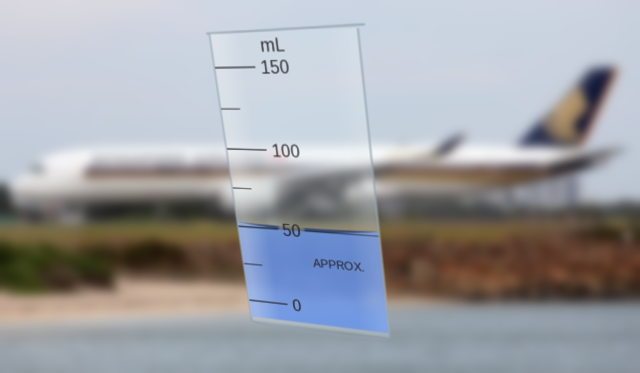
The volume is value=50 unit=mL
